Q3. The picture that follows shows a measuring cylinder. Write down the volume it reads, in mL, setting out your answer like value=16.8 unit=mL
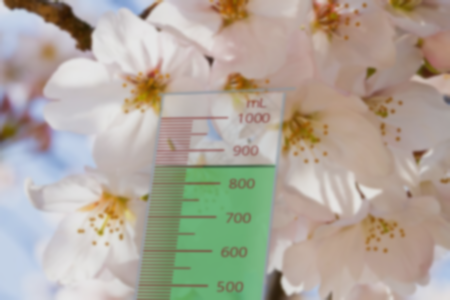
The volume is value=850 unit=mL
